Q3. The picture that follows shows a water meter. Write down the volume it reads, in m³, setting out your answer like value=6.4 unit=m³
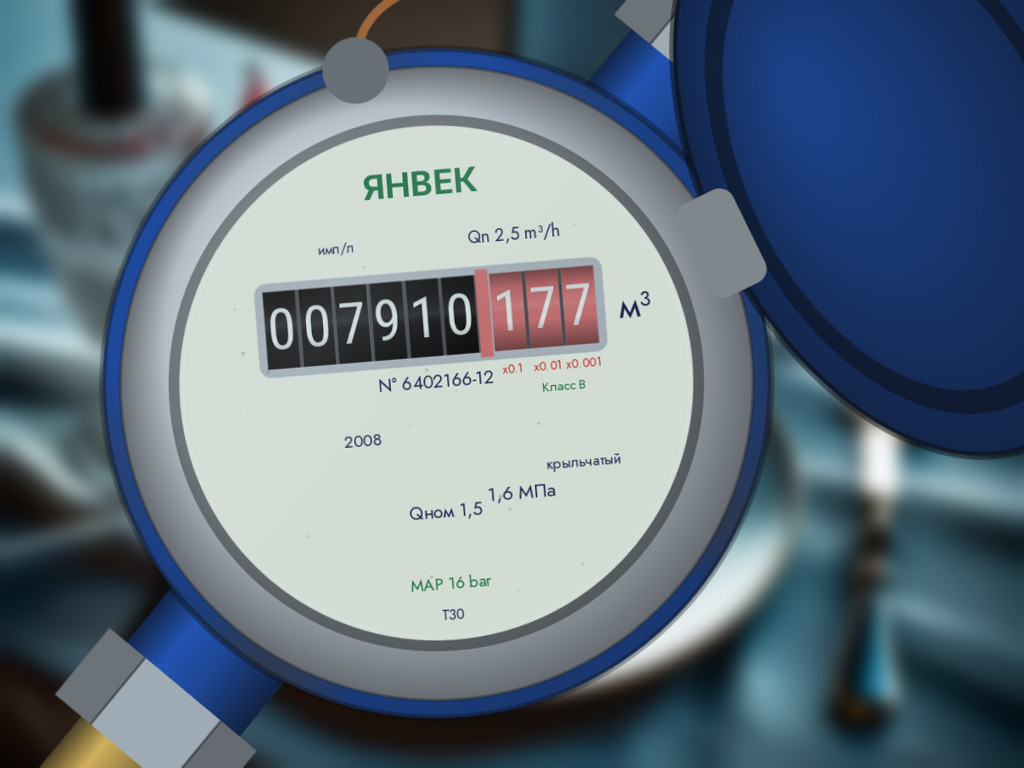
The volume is value=7910.177 unit=m³
